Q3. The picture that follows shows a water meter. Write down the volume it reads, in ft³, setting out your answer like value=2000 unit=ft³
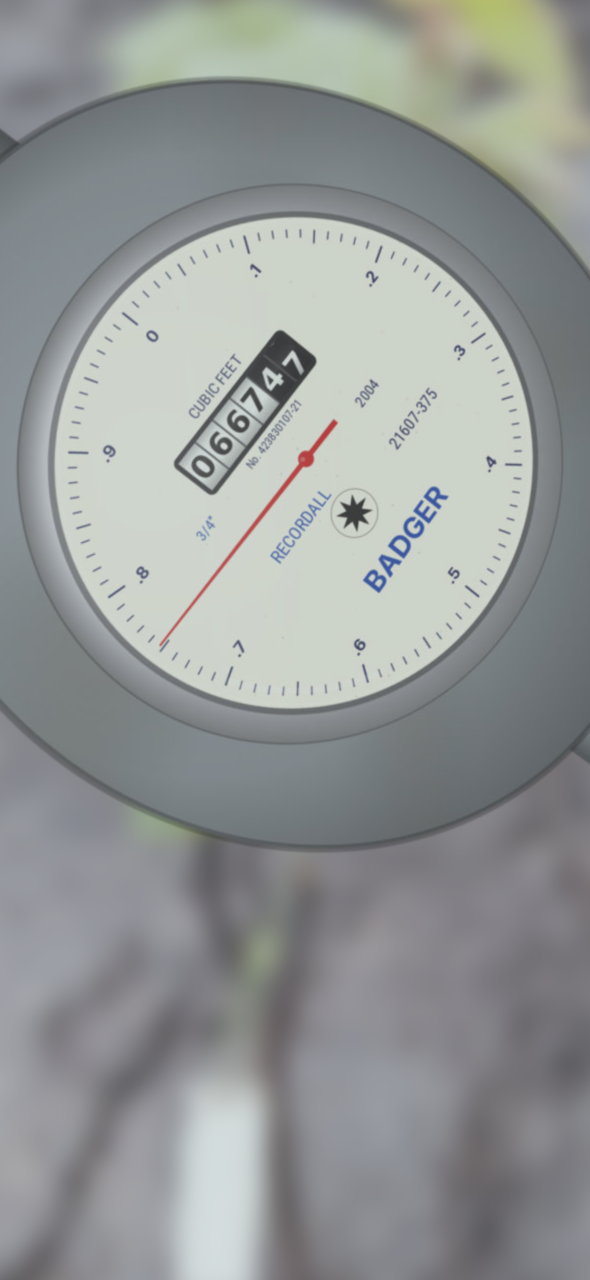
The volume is value=66746.75 unit=ft³
